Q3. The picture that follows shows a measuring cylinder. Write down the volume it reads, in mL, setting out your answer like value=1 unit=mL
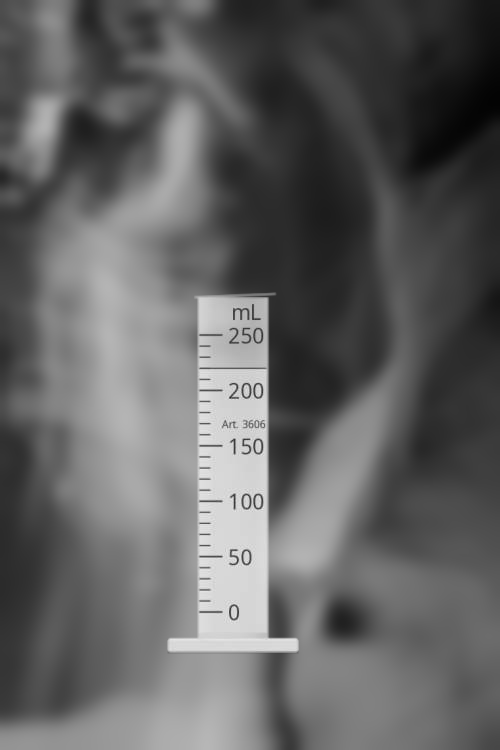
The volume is value=220 unit=mL
